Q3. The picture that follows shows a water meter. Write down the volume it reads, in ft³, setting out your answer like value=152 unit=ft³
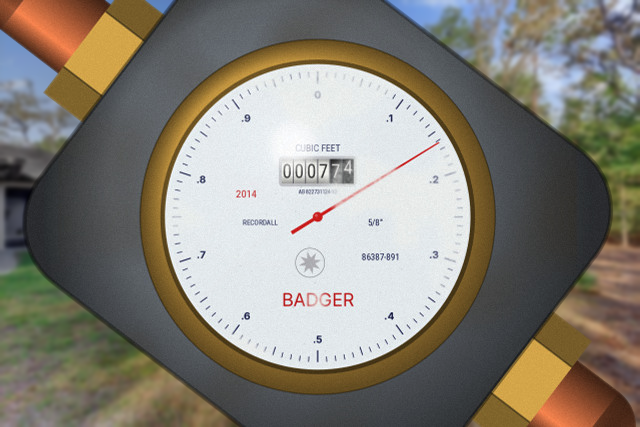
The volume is value=774.16 unit=ft³
